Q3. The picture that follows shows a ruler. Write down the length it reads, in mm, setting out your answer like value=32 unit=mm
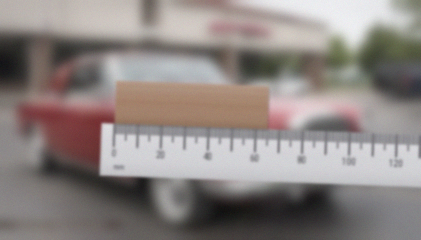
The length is value=65 unit=mm
